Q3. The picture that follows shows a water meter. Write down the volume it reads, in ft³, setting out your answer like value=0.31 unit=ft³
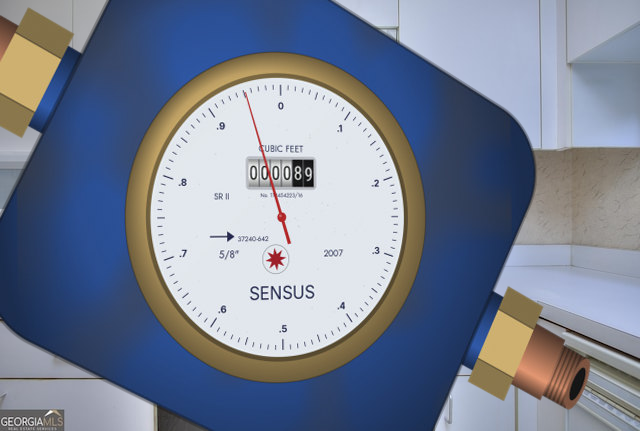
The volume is value=88.95 unit=ft³
